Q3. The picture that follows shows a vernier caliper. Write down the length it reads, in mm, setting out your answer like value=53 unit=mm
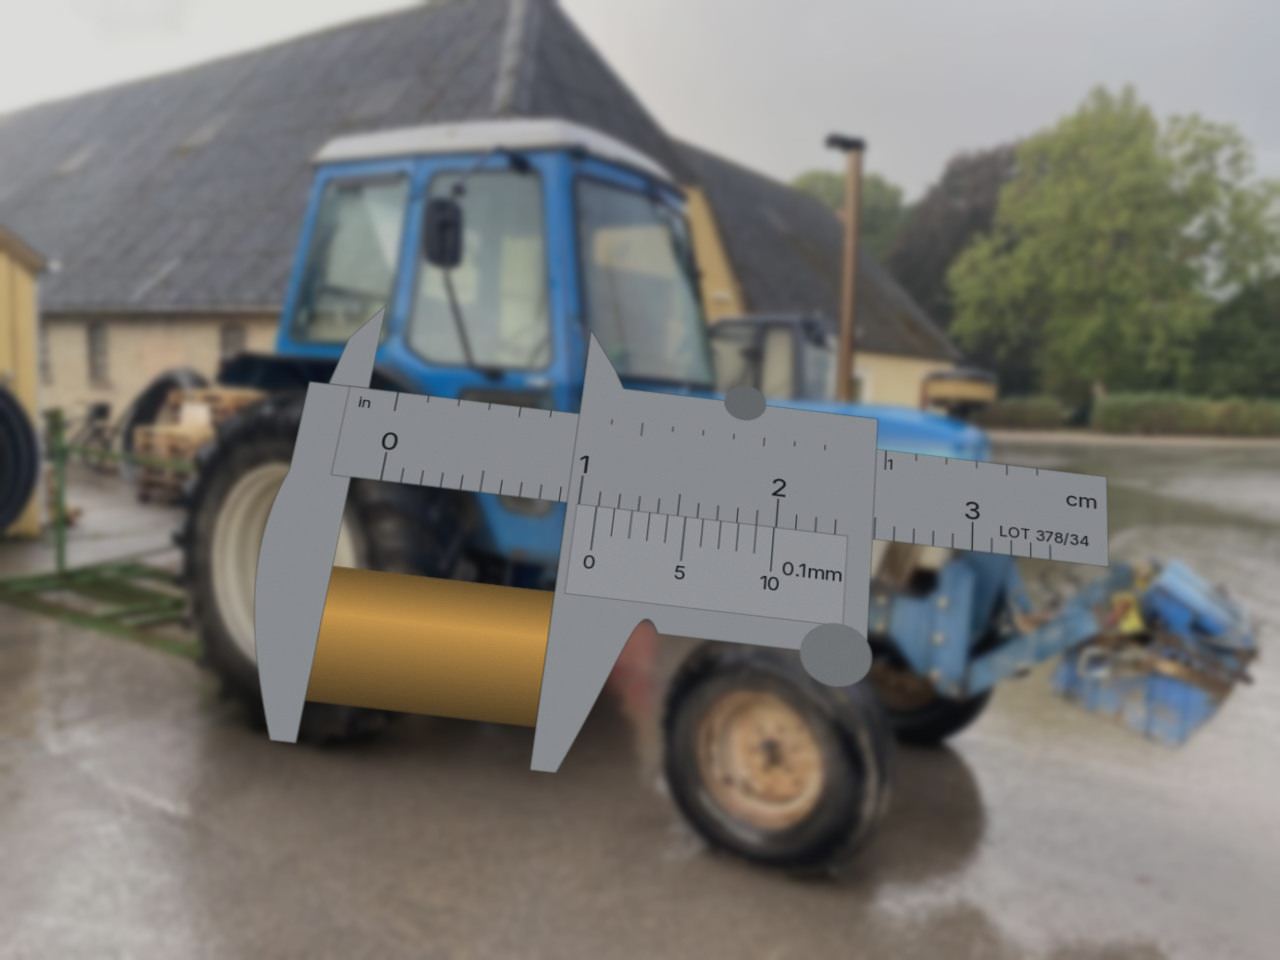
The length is value=10.9 unit=mm
